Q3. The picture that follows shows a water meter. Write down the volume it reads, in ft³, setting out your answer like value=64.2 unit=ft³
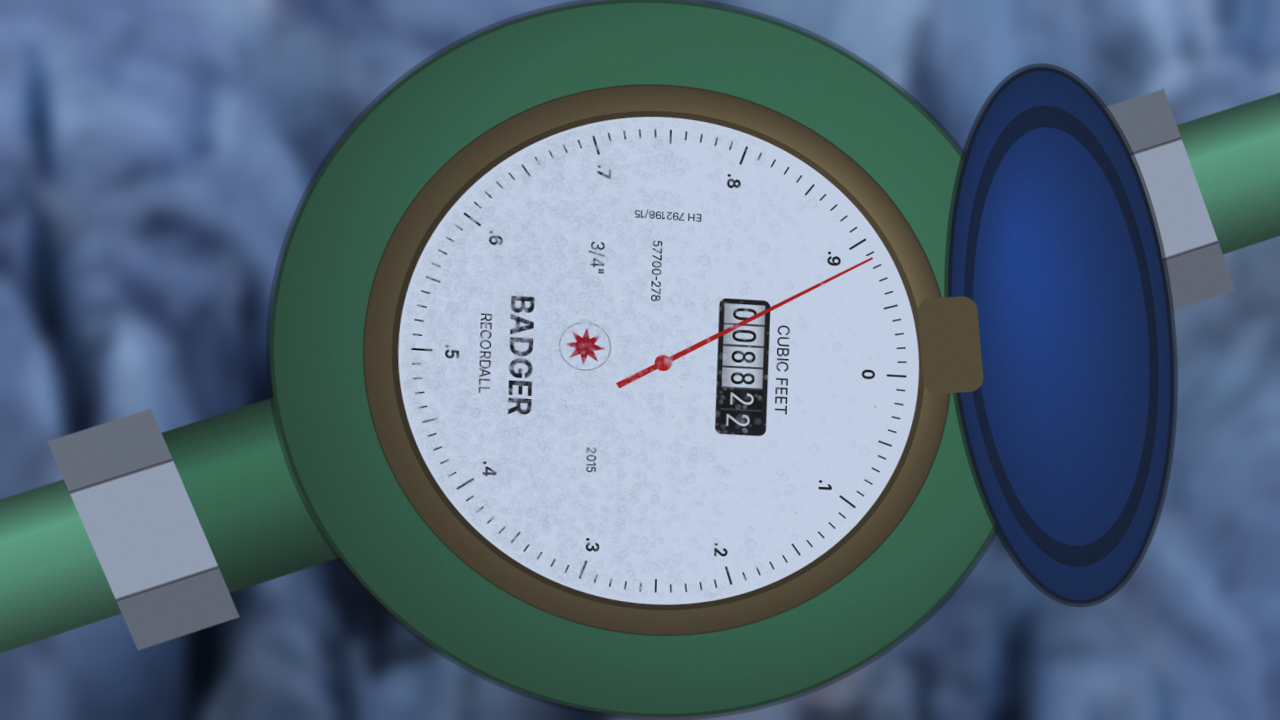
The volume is value=8821.91 unit=ft³
